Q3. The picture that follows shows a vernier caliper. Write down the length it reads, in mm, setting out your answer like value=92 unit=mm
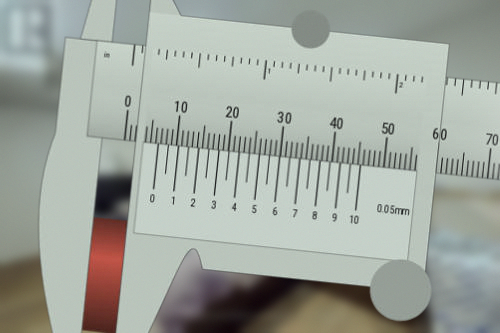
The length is value=6.5 unit=mm
